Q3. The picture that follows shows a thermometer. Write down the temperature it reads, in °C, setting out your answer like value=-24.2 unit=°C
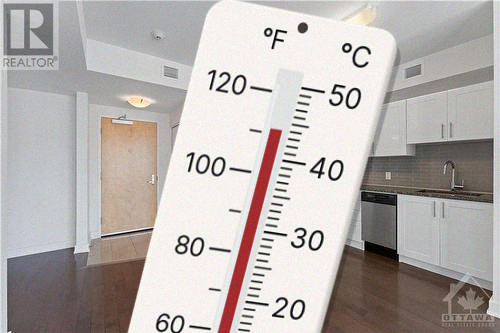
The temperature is value=44 unit=°C
